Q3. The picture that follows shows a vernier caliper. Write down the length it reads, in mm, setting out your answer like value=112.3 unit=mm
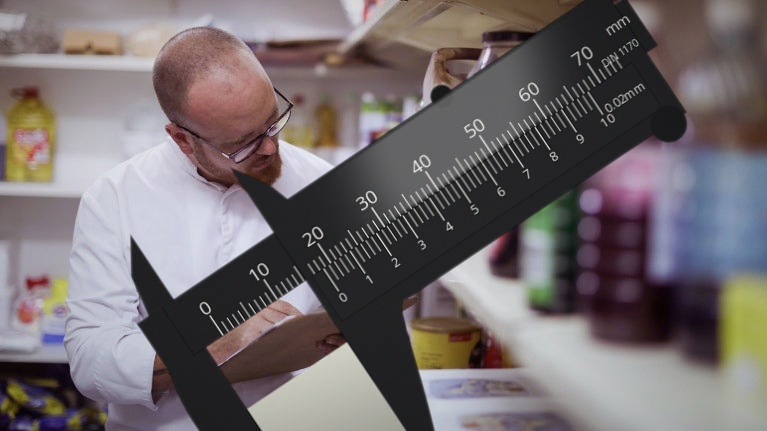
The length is value=18.6 unit=mm
